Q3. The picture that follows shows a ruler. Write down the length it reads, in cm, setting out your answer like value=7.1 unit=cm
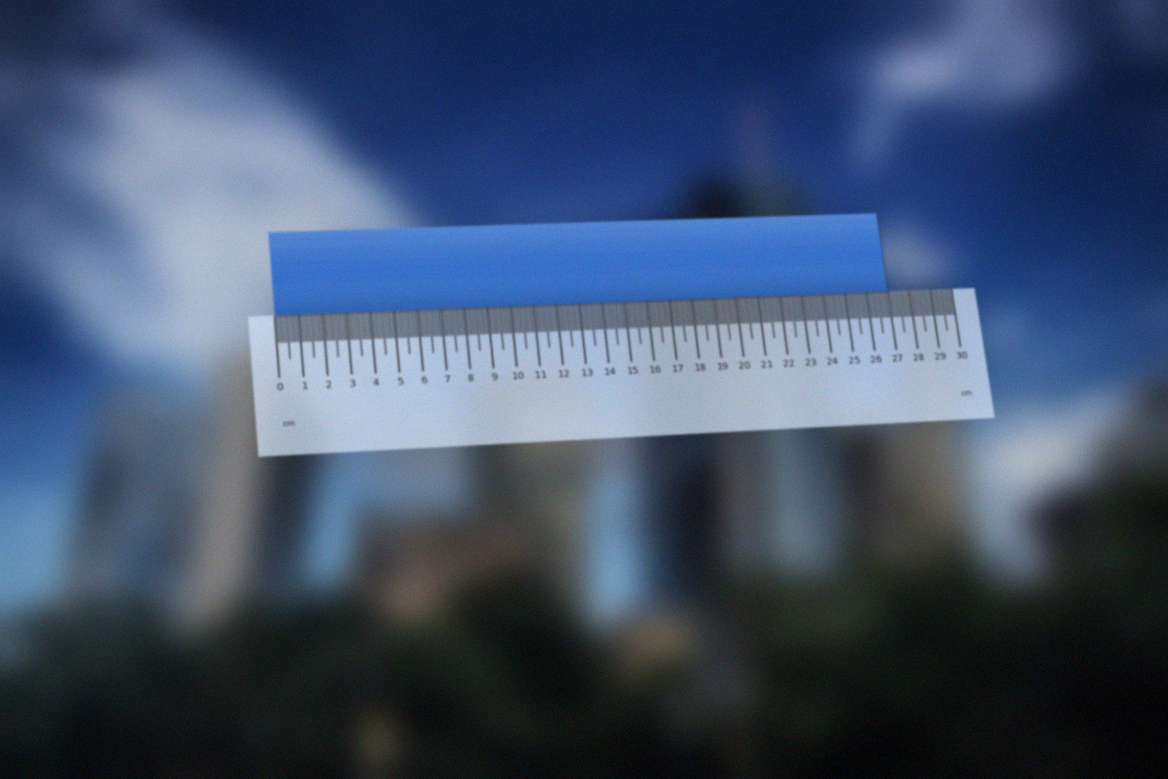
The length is value=27 unit=cm
